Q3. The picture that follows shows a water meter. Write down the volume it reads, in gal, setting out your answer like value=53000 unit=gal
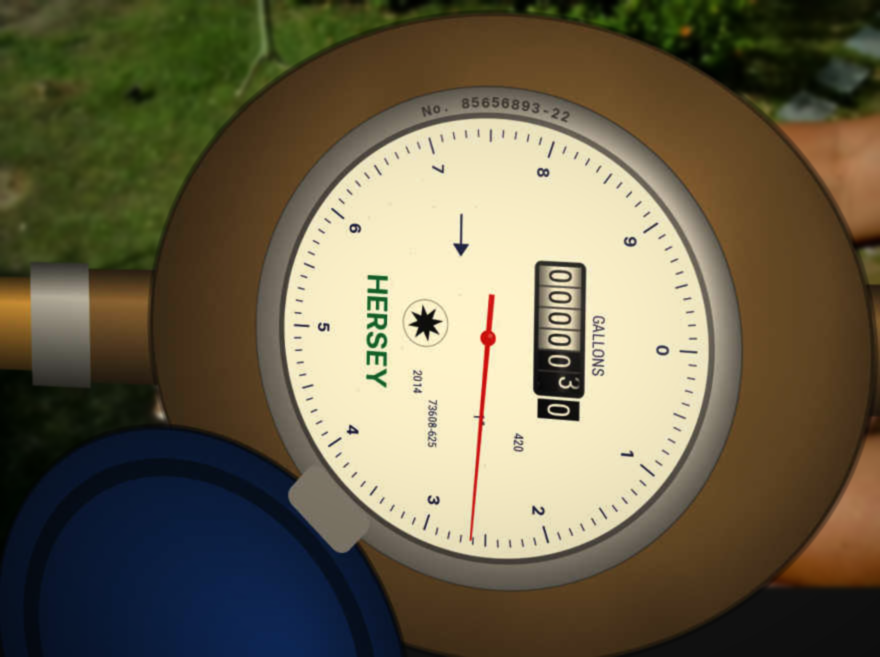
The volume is value=32.6 unit=gal
